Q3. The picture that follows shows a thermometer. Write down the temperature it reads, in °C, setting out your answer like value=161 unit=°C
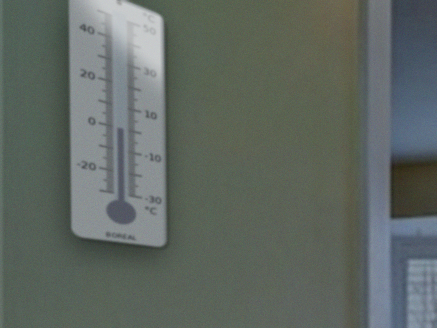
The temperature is value=0 unit=°C
